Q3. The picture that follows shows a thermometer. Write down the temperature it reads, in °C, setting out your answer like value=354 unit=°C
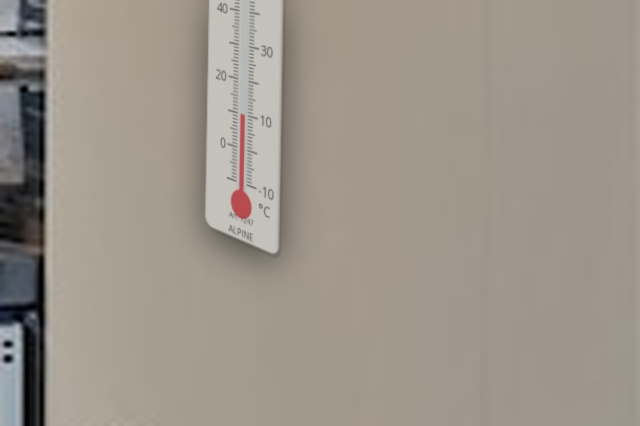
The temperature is value=10 unit=°C
